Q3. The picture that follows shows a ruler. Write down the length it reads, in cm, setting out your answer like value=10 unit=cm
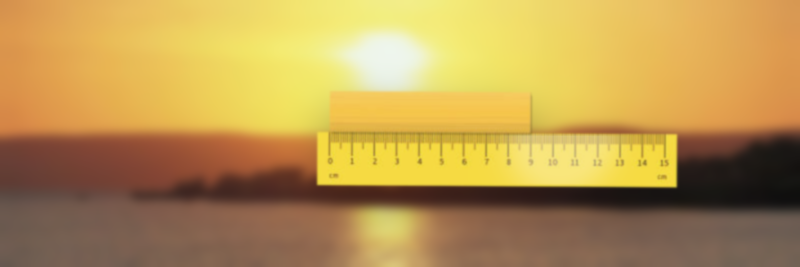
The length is value=9 unit=cm
